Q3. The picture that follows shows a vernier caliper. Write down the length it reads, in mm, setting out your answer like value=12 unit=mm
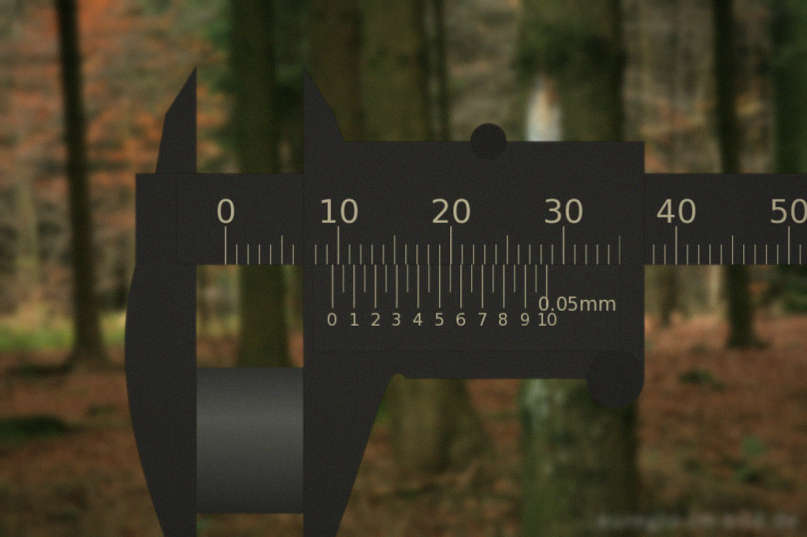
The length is value=9.5 unit=mm
